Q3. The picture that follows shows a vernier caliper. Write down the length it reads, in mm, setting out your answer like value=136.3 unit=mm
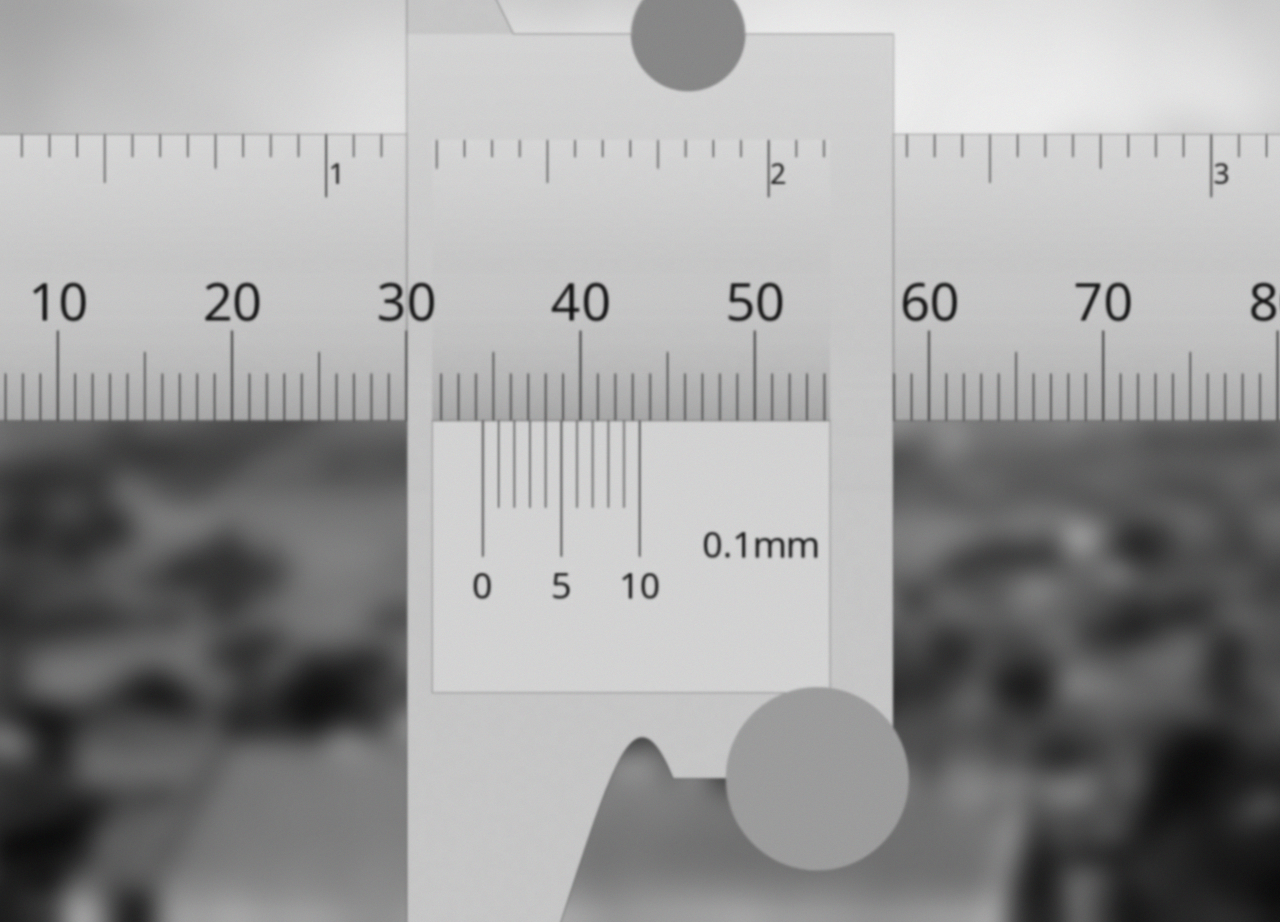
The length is value=34.4 unit=mm
